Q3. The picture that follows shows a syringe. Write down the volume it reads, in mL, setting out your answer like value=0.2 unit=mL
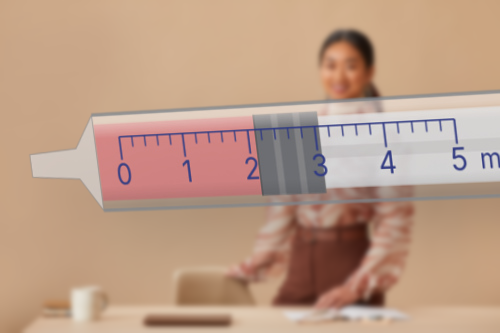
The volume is value=2.1 unit=mL
